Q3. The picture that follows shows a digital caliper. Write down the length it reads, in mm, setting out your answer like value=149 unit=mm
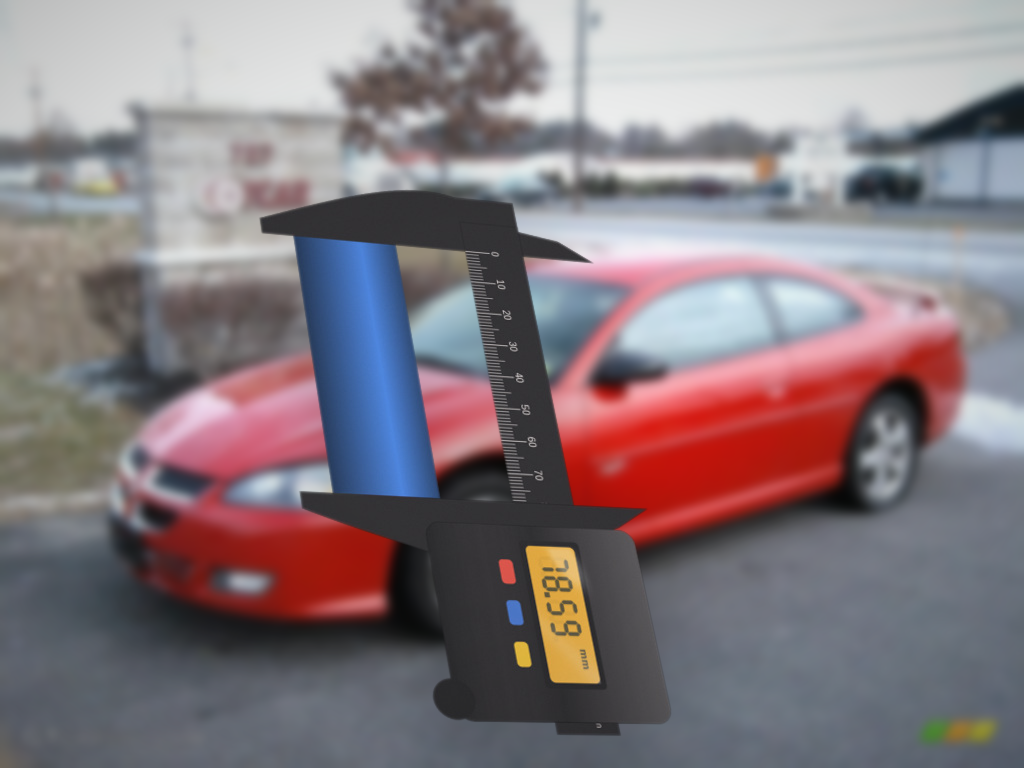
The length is value=78.59 unit=mm
